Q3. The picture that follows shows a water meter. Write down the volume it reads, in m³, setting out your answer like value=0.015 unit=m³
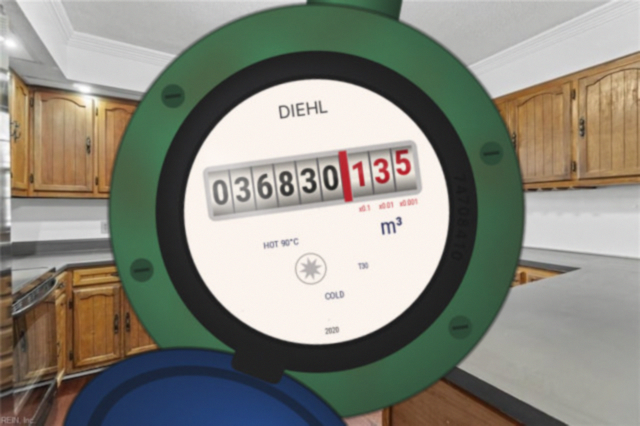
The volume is value=36830.135 unit=m³
